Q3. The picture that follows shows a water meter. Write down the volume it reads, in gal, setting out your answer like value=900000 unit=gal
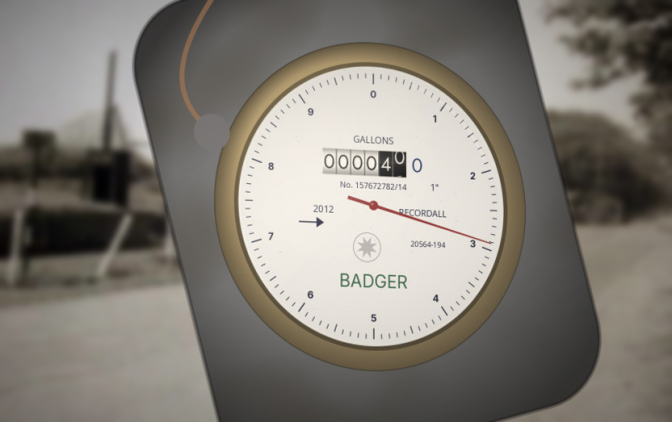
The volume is value=402.9 unit=gal
